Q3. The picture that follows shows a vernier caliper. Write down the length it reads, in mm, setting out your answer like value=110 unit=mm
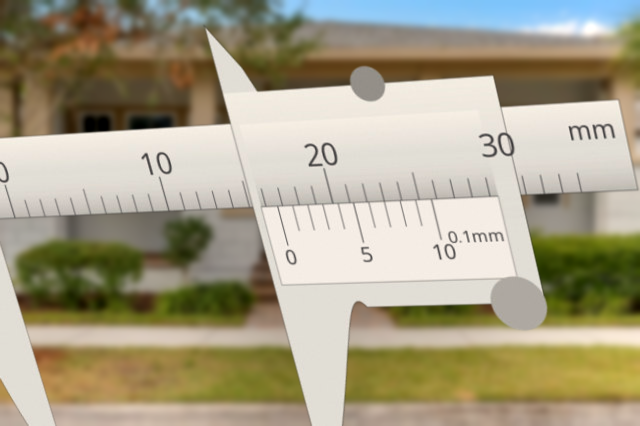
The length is value=16.7 unit=mm
